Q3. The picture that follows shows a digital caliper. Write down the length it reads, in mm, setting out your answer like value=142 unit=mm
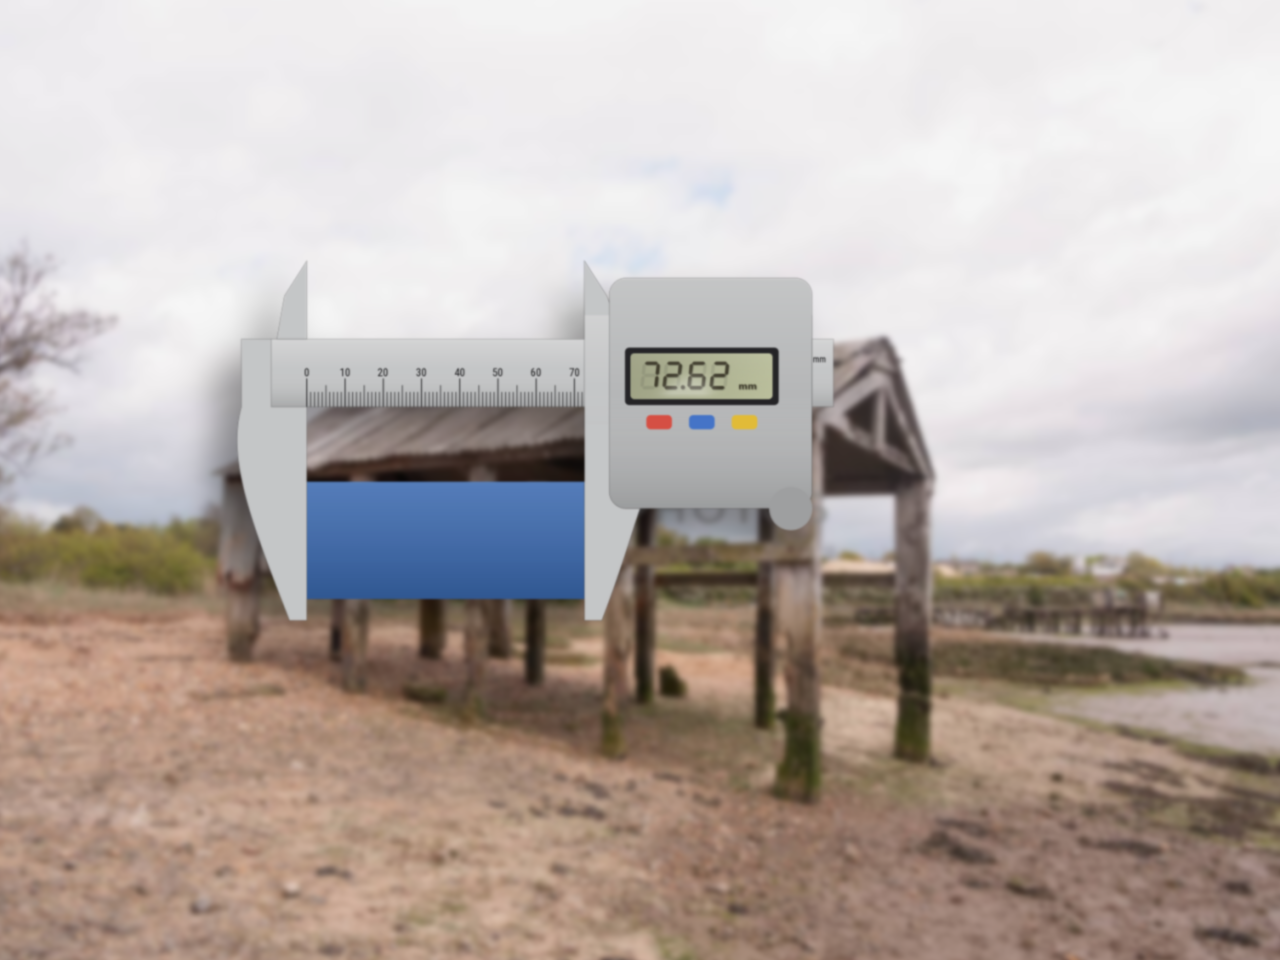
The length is value=72.62 unit=mm
